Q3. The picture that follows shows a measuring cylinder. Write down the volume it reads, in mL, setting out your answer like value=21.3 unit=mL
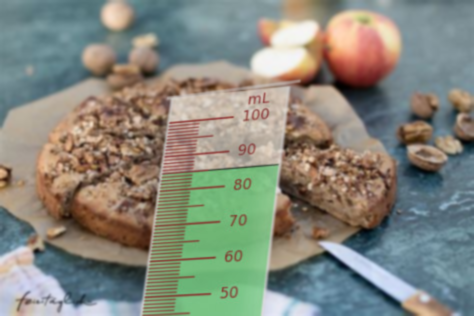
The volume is value=85 unit=mL
